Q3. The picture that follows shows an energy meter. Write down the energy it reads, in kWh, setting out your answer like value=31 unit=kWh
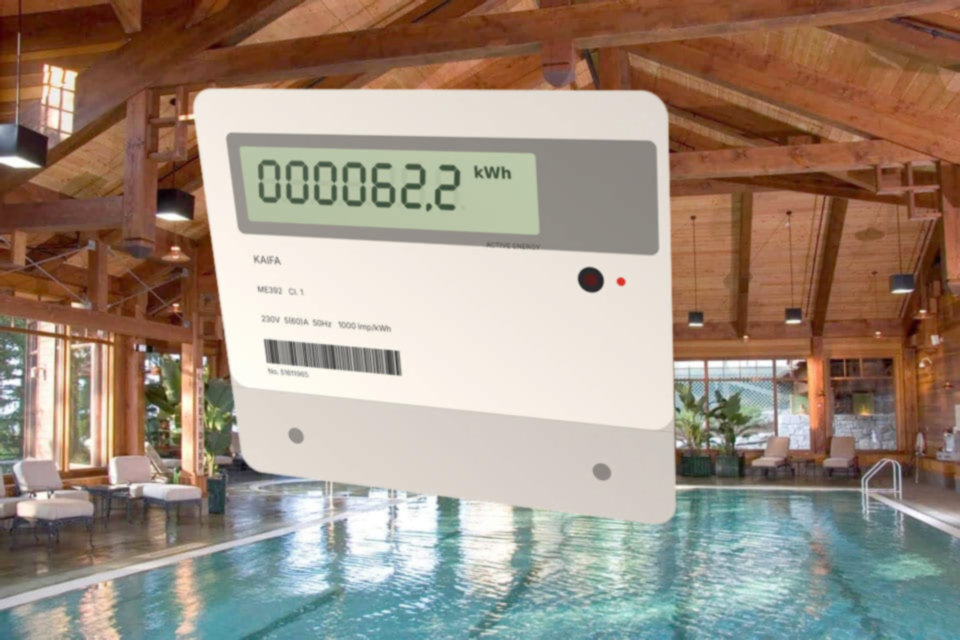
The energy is value=62.2 unit=kWh
